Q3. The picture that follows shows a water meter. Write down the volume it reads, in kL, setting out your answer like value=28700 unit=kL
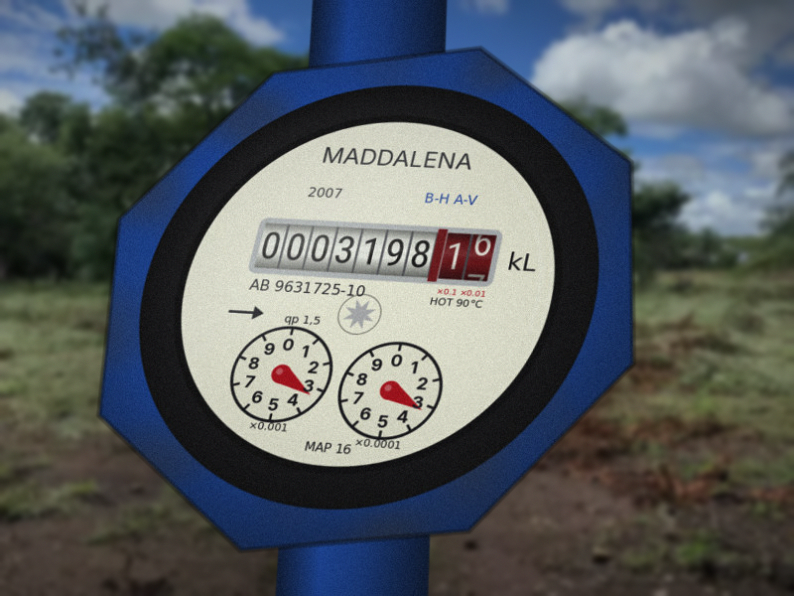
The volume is value=3198.1633 unit=kL
